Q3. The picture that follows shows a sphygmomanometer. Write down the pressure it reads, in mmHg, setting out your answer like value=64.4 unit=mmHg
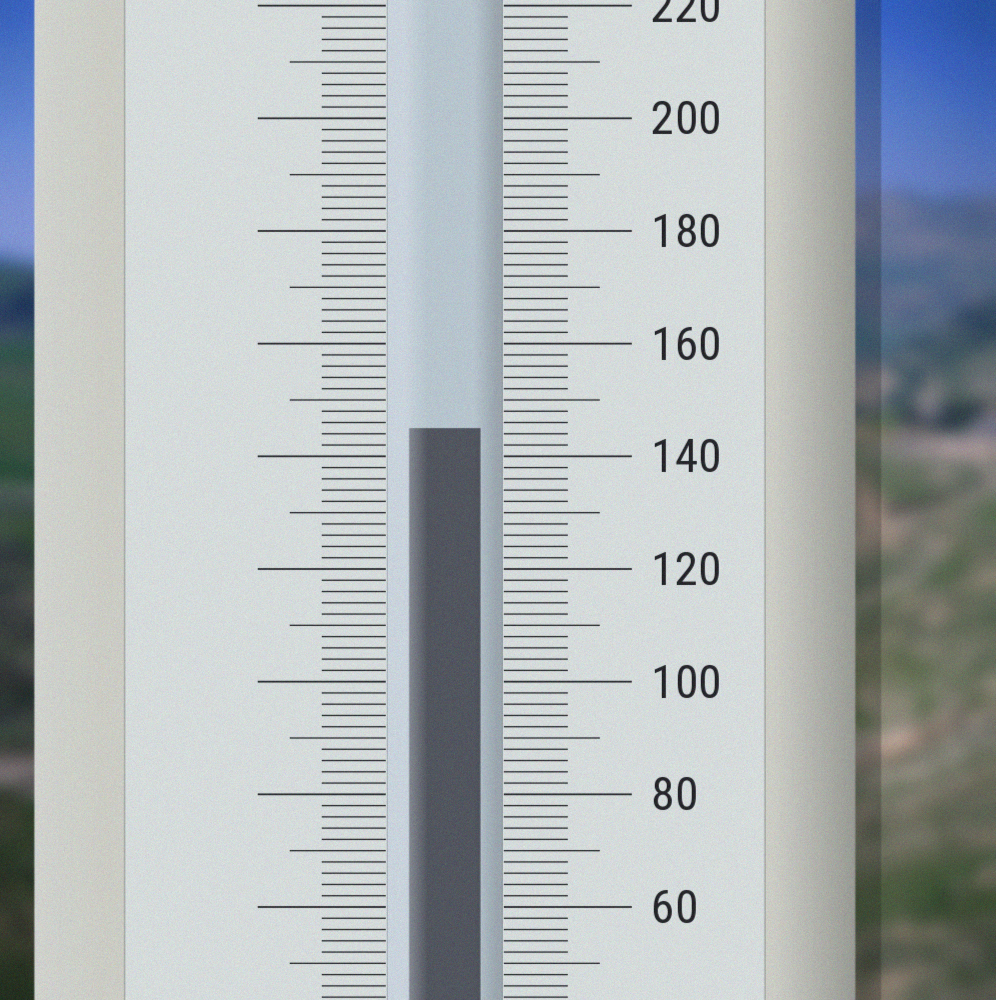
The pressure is value=145 unit=mmHg
